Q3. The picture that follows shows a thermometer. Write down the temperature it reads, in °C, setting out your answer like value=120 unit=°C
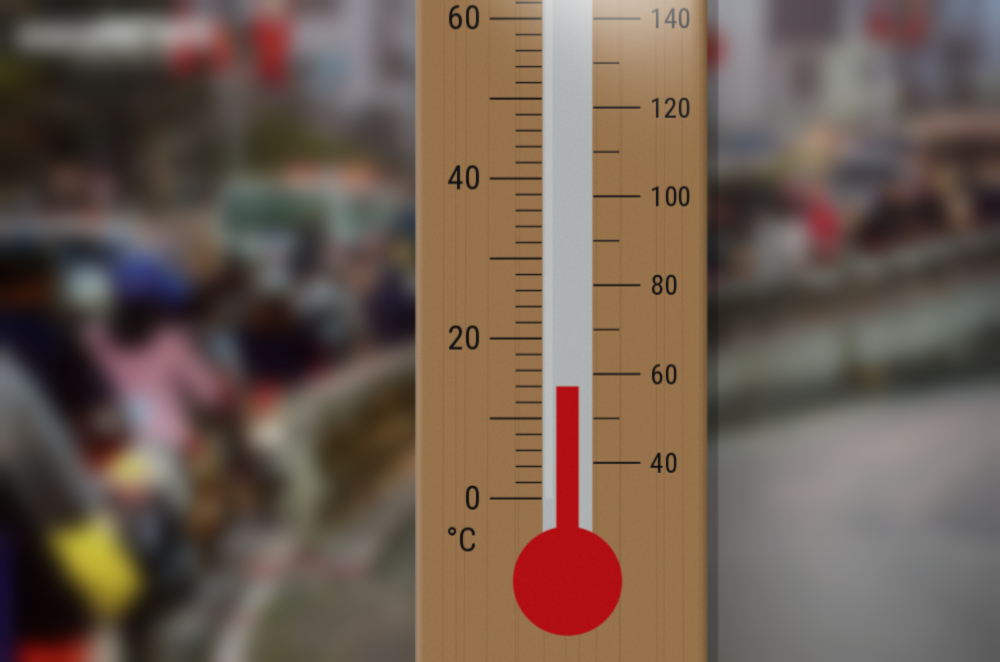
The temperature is value=14 unit=°C
